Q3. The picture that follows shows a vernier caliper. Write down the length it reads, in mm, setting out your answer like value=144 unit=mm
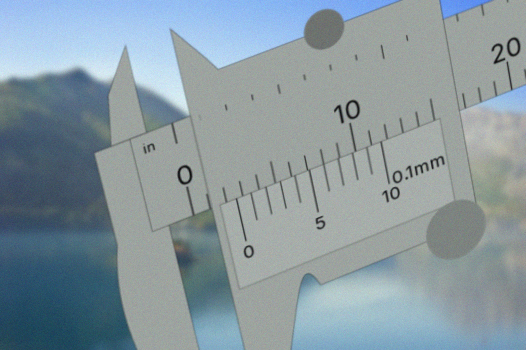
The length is value=2.6 unit=mm
